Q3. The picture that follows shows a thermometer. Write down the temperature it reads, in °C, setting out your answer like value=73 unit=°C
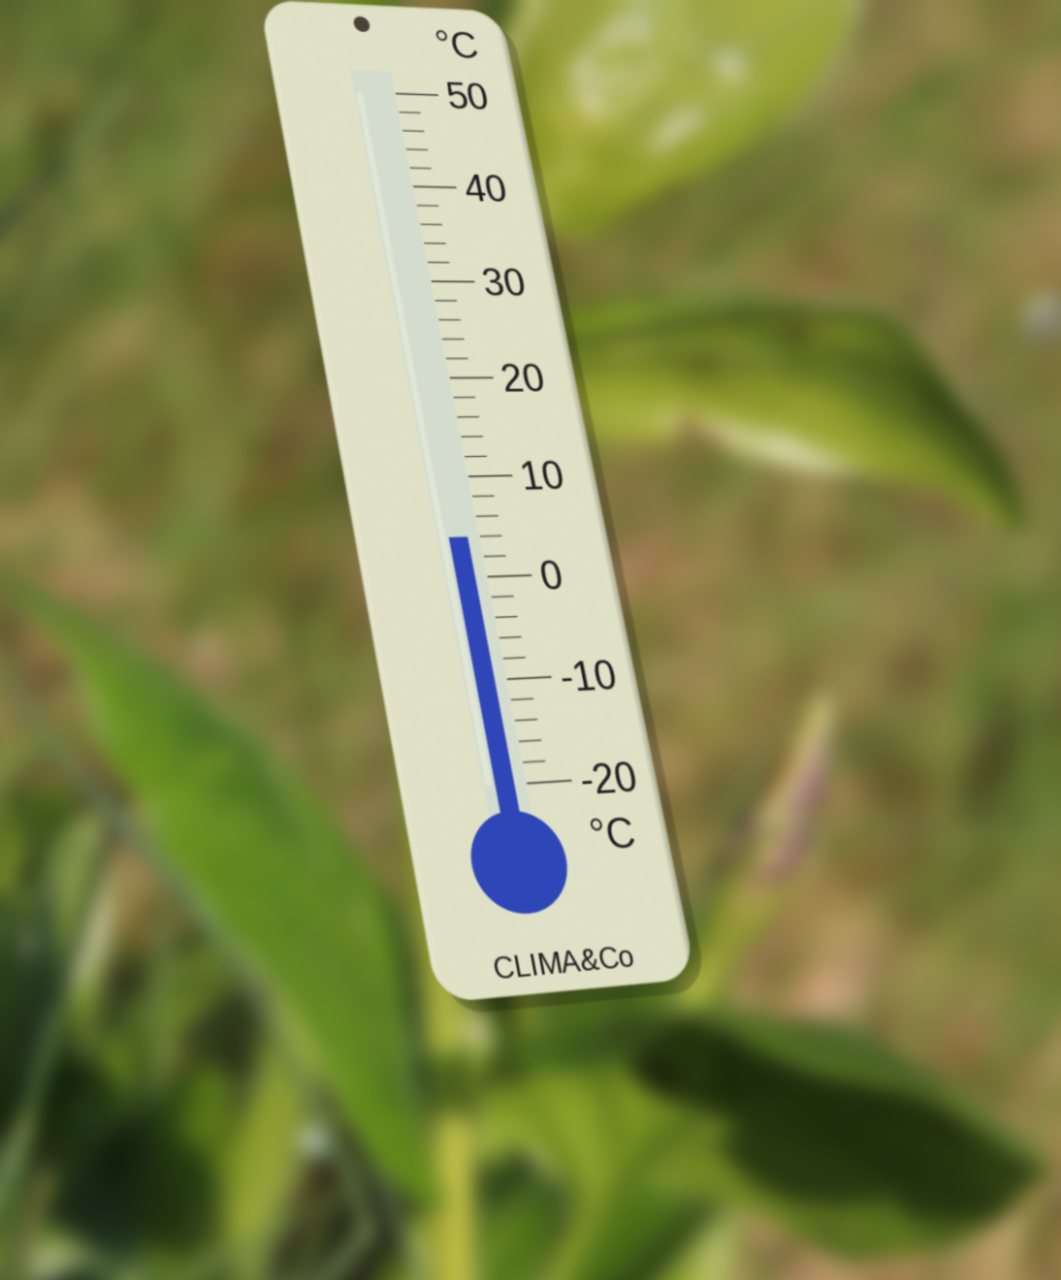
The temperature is value=4 unit=°C
